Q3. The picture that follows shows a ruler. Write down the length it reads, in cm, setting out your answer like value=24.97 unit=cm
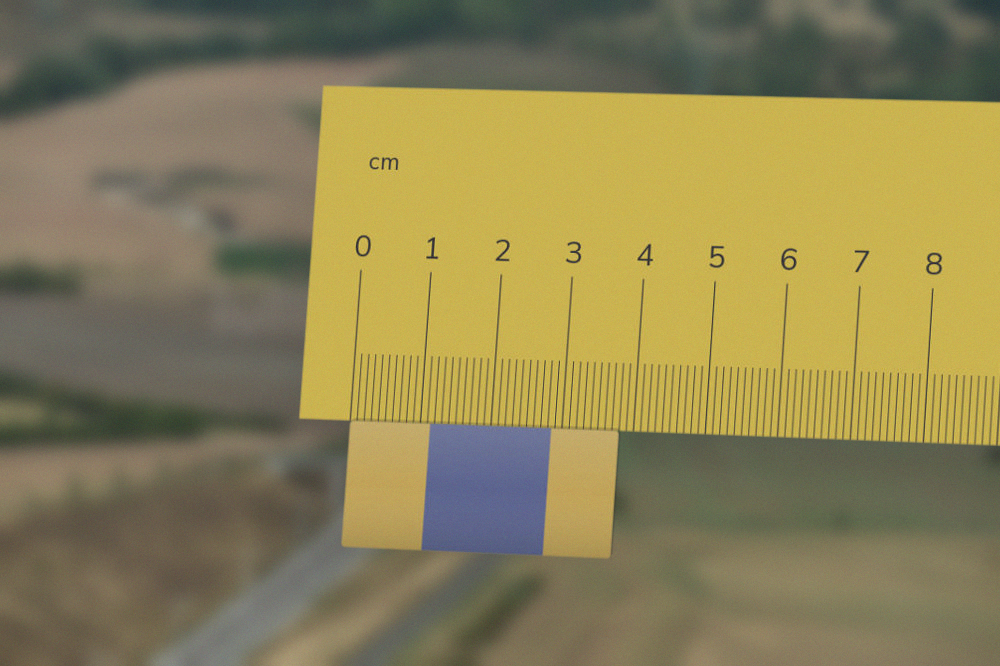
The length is value=3.8 unit=cm
